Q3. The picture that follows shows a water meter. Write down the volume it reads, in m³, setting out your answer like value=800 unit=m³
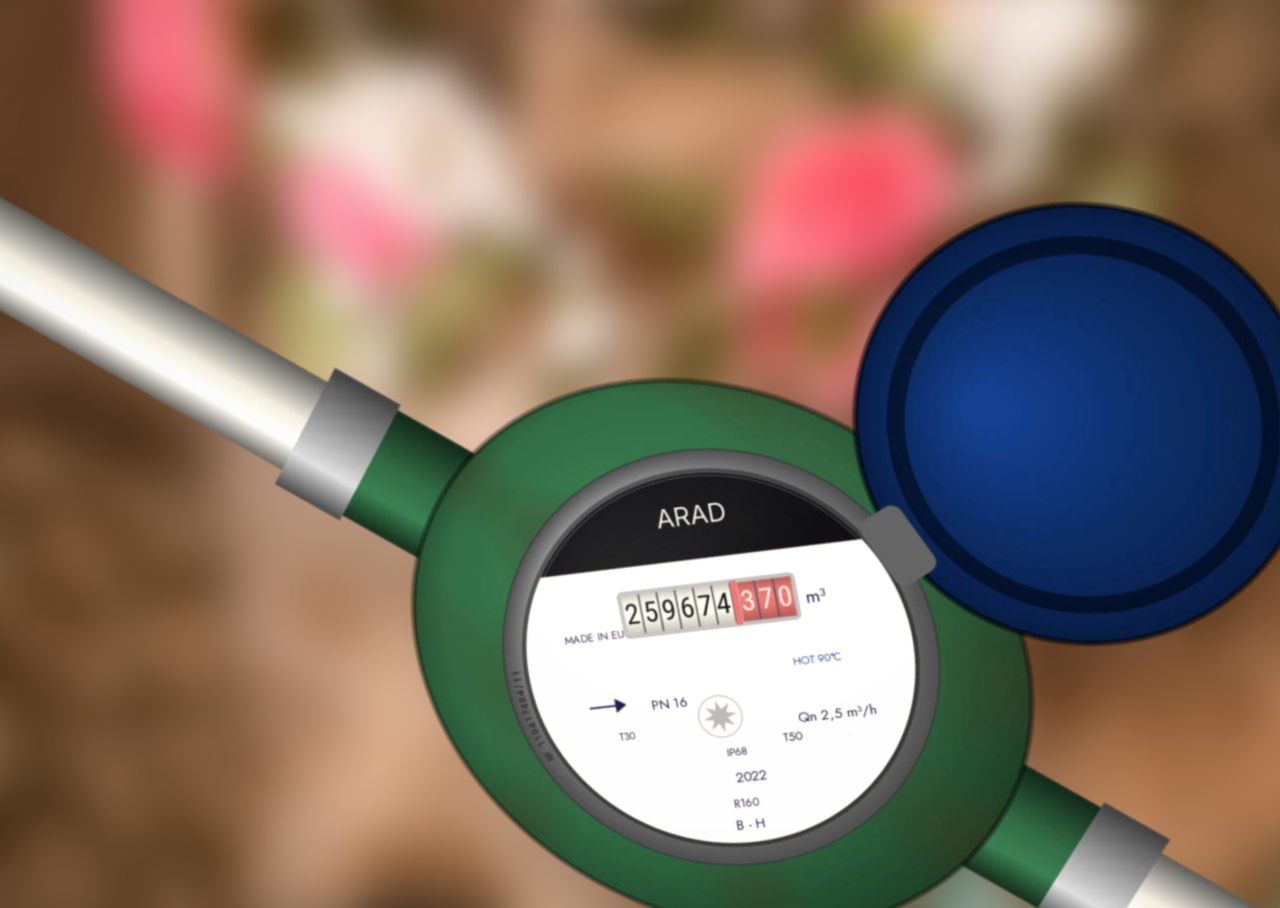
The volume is value=259674.370 unit=m³
